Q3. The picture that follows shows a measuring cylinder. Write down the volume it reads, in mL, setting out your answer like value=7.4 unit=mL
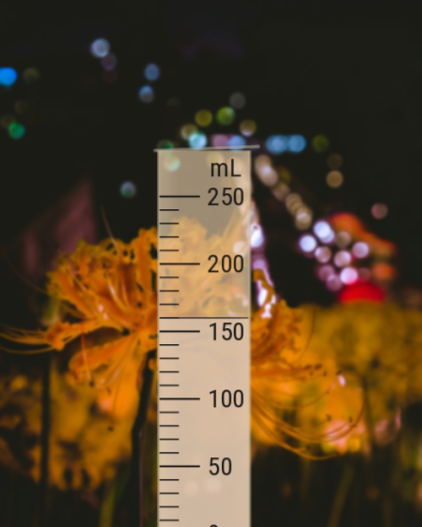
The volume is value=160 unit=mL
